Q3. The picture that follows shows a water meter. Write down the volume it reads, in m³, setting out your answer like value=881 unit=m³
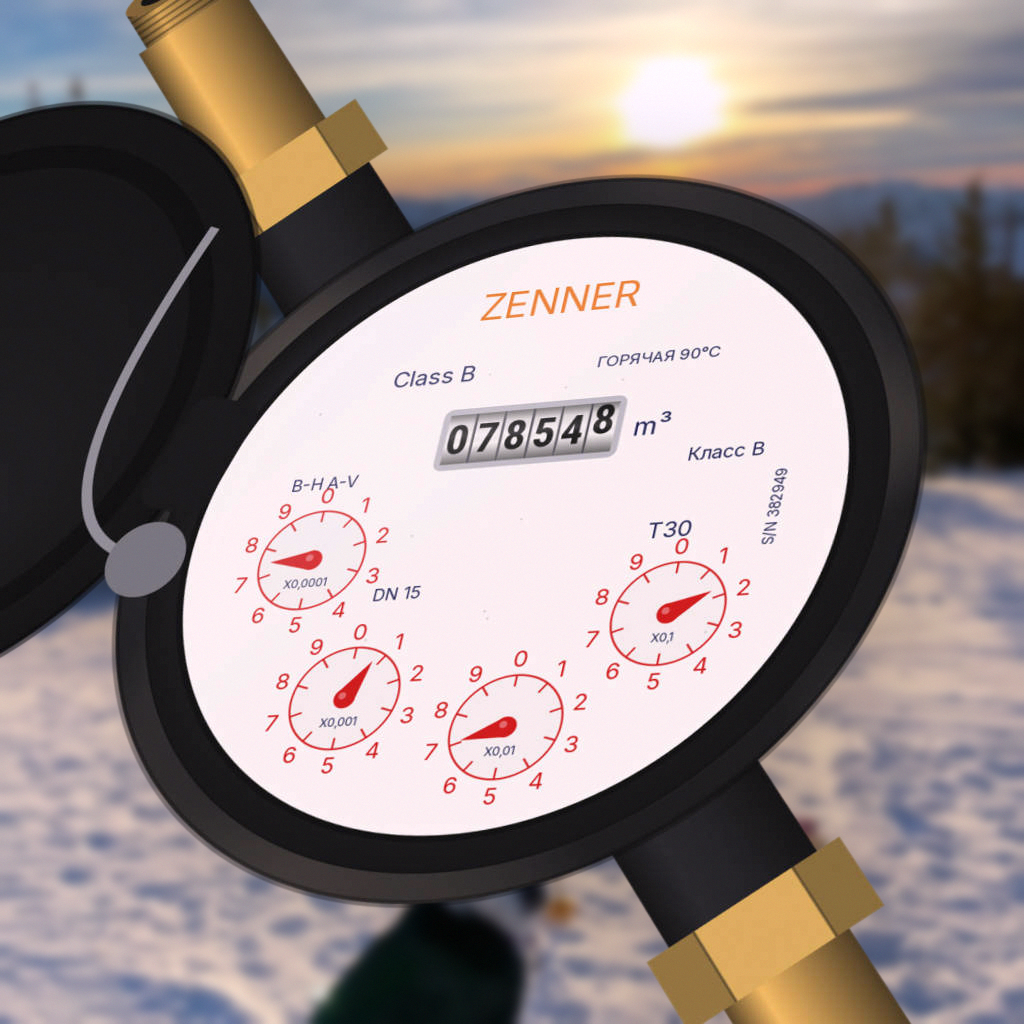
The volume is value=78548.1707 unit=m³
